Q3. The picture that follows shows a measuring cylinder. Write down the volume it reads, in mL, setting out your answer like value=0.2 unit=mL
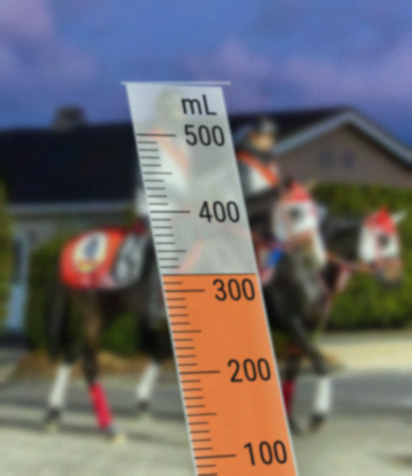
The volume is value=320 unit=mL
